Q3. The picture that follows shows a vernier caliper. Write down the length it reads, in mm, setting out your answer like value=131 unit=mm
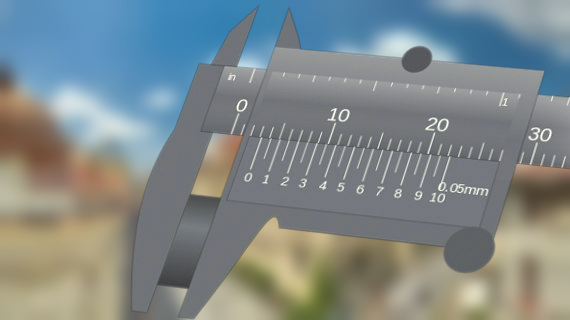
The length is value=3.2 unit=mm
